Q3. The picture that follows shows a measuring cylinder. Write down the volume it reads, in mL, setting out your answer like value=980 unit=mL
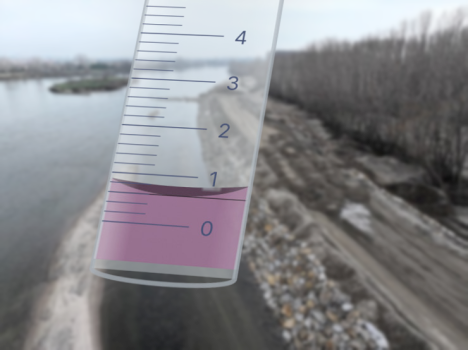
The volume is value=0.6 unit=mL
